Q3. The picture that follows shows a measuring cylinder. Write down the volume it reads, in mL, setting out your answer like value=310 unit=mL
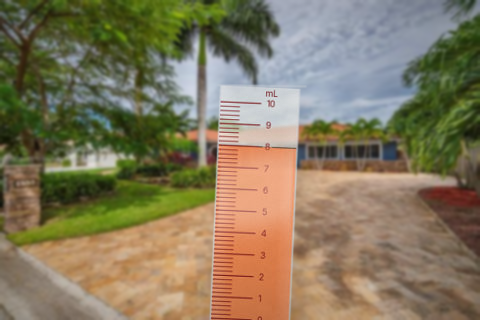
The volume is value=8 unit=mL
